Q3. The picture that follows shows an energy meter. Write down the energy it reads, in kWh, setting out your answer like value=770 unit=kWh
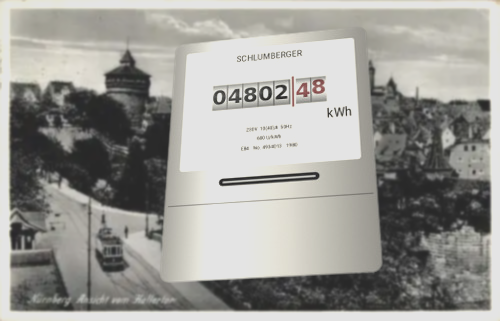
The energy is value=4802.48 unit=kWh
